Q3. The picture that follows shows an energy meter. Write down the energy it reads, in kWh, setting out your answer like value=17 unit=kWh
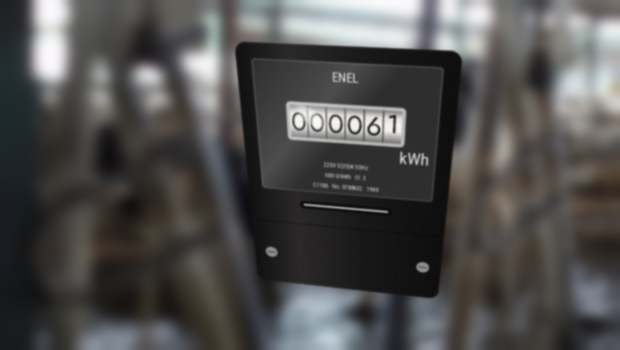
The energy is value=61 unit=kWh
